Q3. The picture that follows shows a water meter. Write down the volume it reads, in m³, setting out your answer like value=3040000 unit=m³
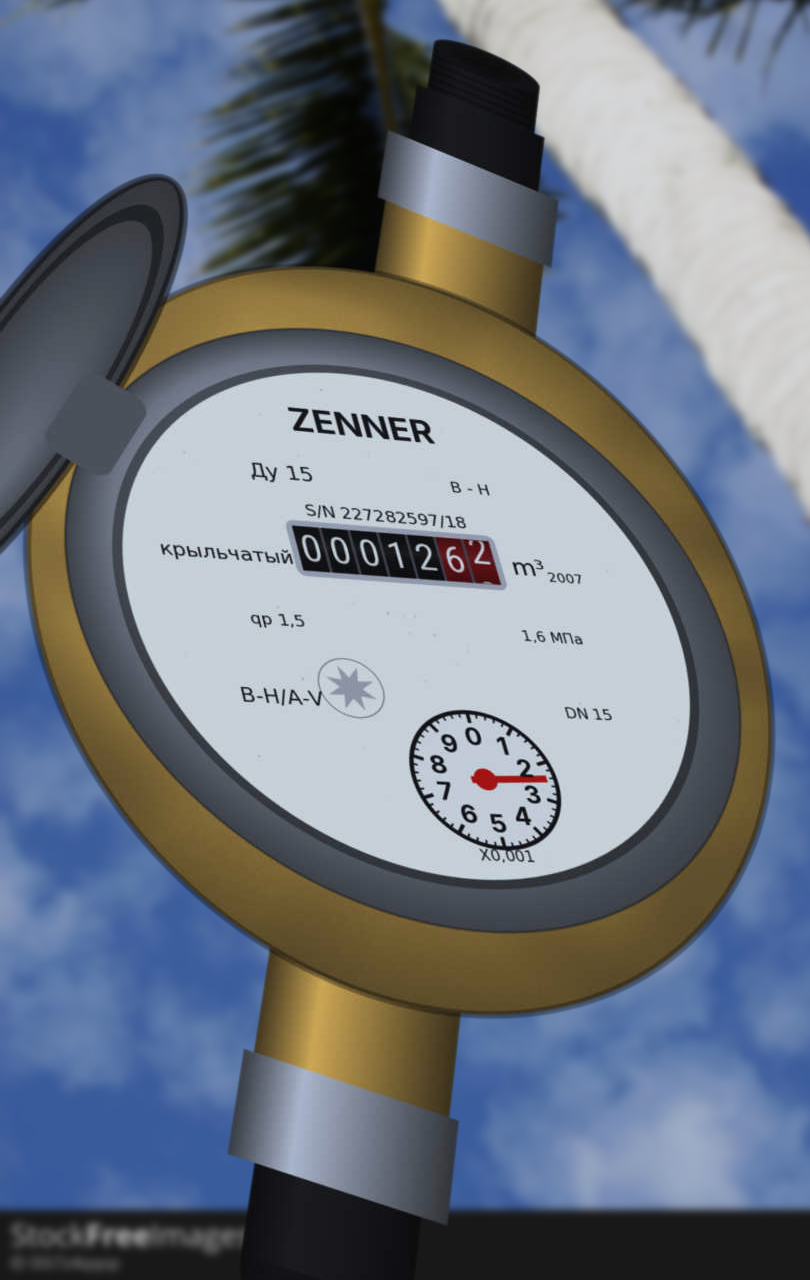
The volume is value=12.622 unit=m³
